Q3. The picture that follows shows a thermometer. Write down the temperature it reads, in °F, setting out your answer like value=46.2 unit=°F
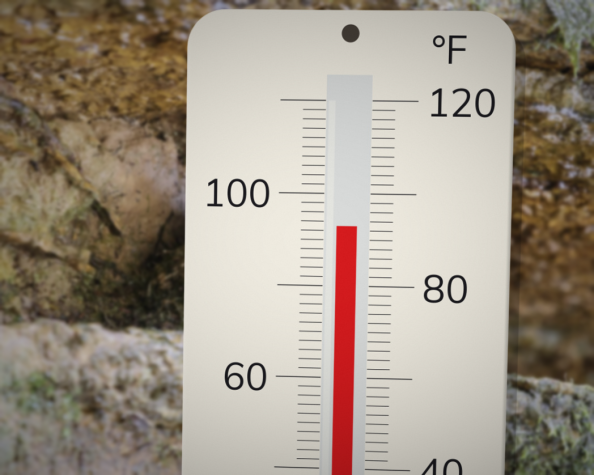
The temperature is value=93 unit=°F
